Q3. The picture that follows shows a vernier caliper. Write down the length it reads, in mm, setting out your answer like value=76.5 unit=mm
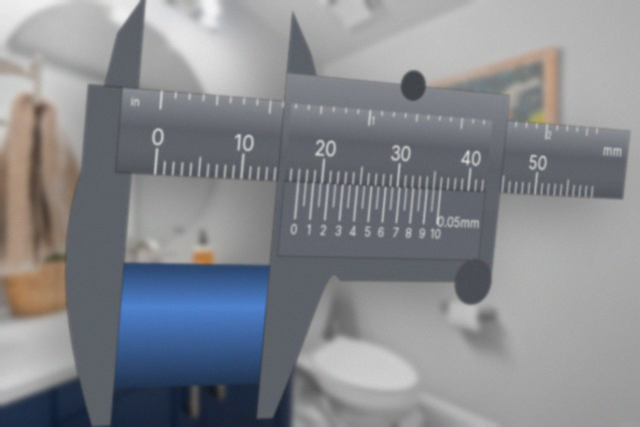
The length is value=17.0 unit=mm
